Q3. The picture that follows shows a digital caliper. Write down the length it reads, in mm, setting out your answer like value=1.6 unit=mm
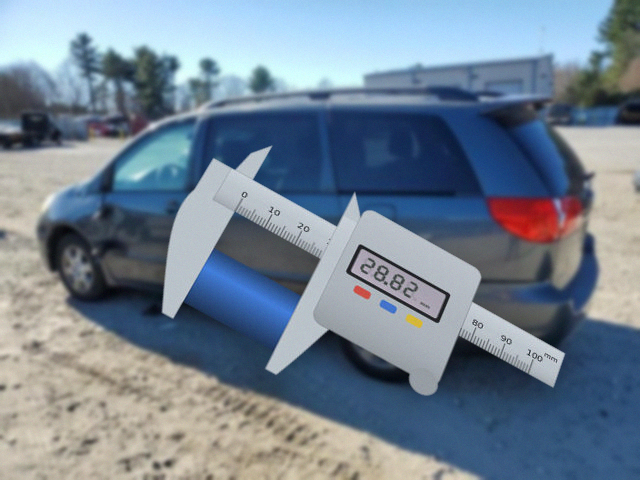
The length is value=28.82 unit=mm
